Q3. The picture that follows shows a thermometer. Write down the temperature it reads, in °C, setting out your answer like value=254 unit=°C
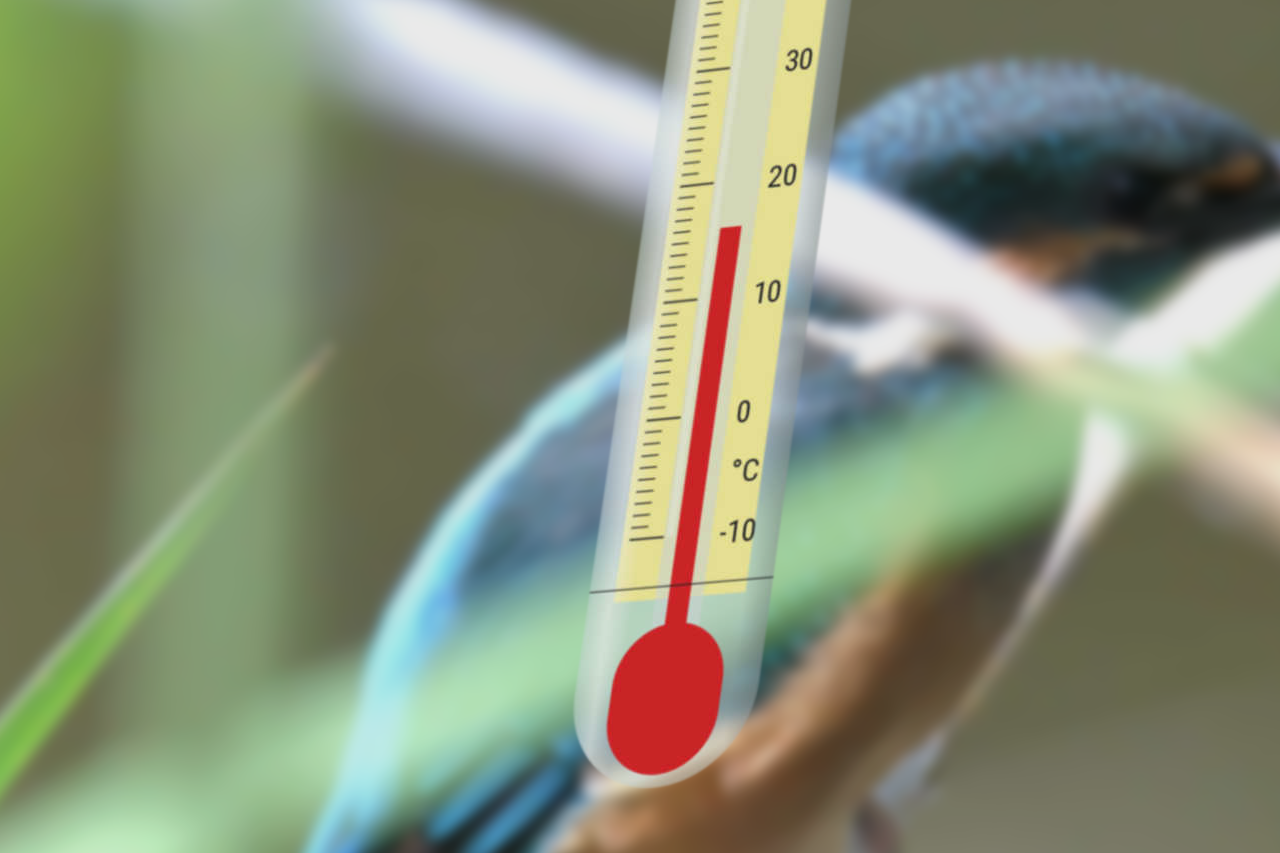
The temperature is value=16 unit=°C
